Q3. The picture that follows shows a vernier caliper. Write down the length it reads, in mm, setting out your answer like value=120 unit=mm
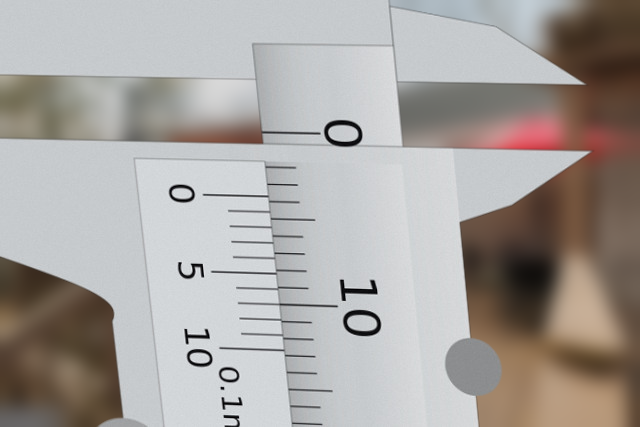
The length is value=3.7 unit=mm
